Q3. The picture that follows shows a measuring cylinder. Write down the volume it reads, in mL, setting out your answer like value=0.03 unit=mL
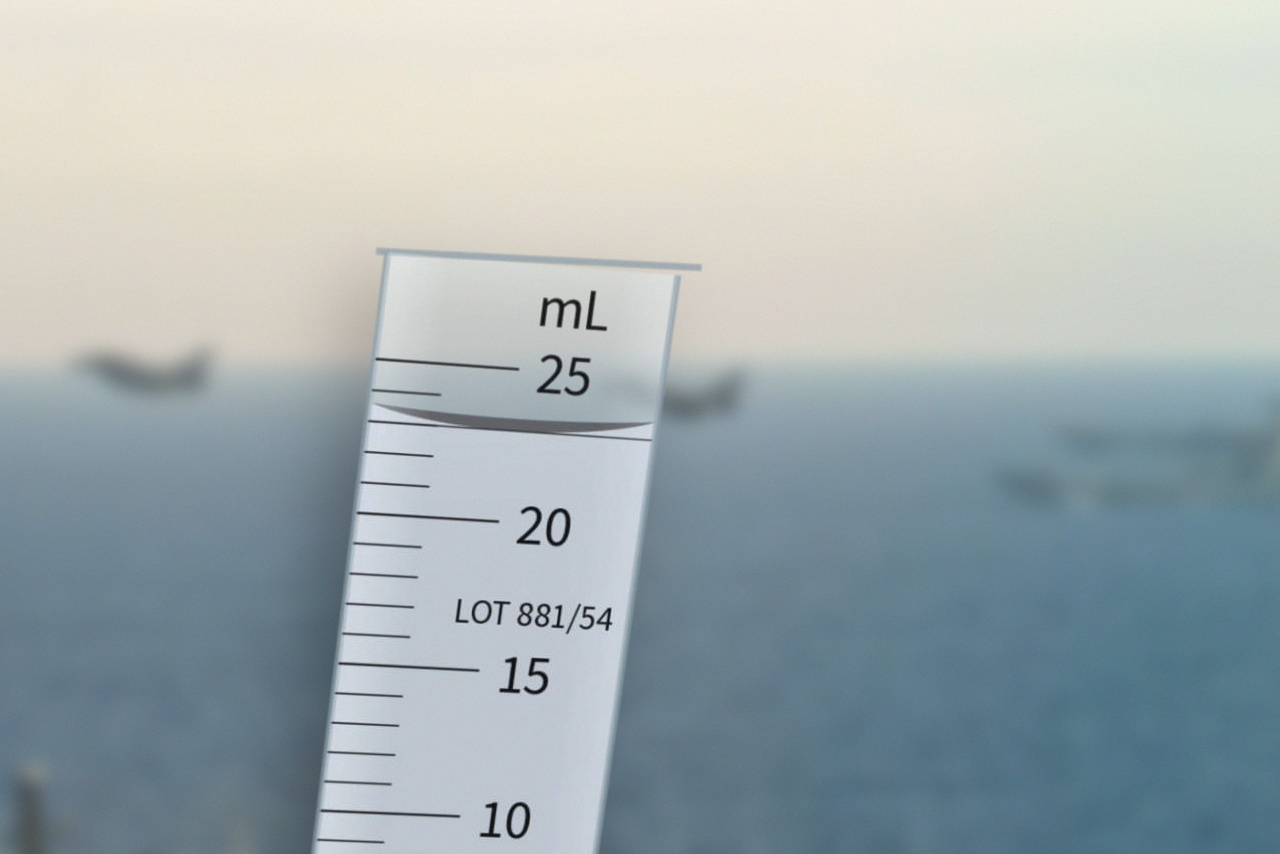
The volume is value=23 unit=mL
